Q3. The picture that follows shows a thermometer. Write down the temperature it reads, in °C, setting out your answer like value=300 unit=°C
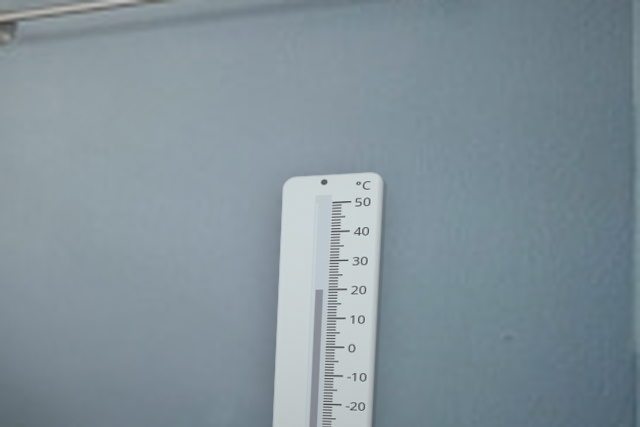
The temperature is value=20 unit=°C
